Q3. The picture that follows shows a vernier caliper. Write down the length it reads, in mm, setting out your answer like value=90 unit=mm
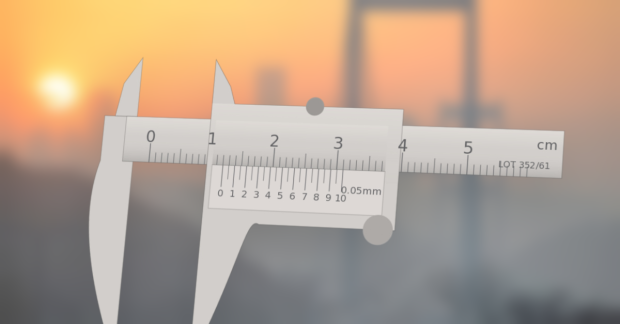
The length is value=12.0 unit=mm
